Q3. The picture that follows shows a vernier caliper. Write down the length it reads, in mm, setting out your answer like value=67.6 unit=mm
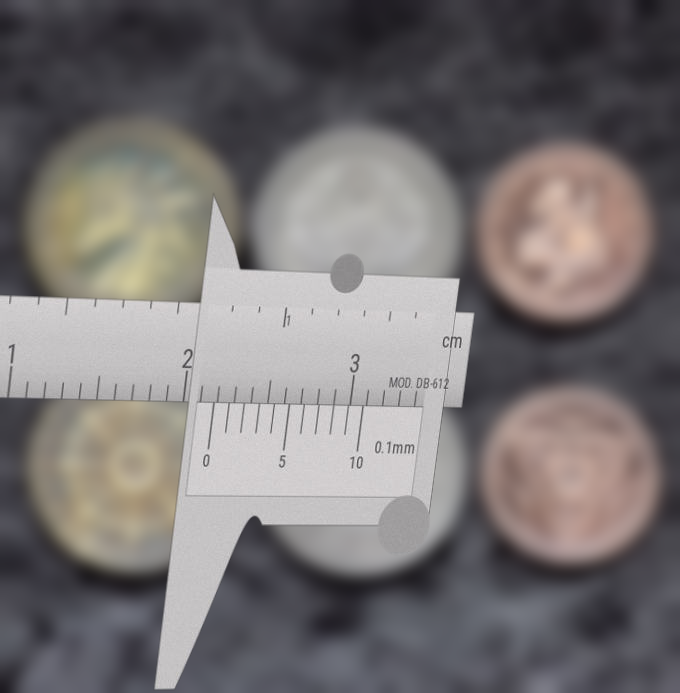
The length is value=21.8 unit=mm
